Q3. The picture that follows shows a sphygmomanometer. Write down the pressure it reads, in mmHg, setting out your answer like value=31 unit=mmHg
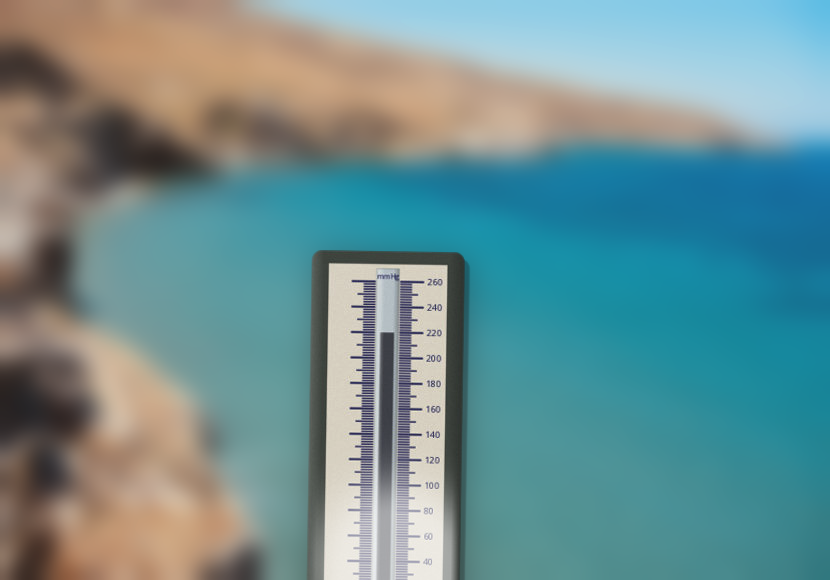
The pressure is value=220 unit=mmHg
